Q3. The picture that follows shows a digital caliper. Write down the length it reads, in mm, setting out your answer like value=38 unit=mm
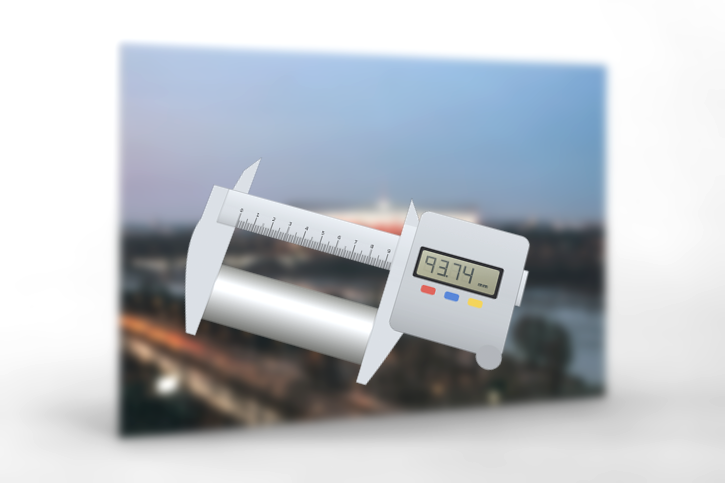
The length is value=93.74 unit=mm
